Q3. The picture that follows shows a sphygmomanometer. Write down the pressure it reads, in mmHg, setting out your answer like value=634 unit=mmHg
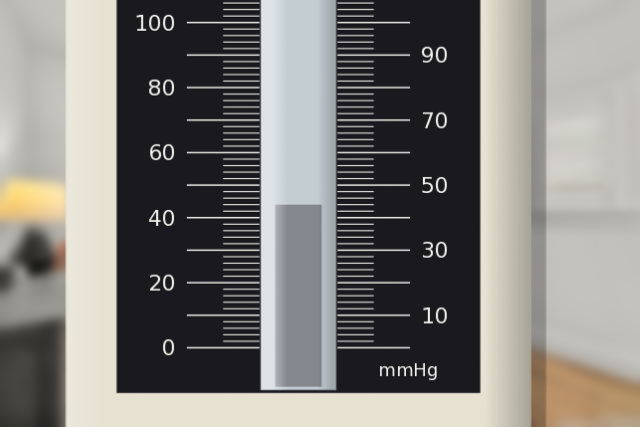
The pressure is value=44 unit=mmHg
